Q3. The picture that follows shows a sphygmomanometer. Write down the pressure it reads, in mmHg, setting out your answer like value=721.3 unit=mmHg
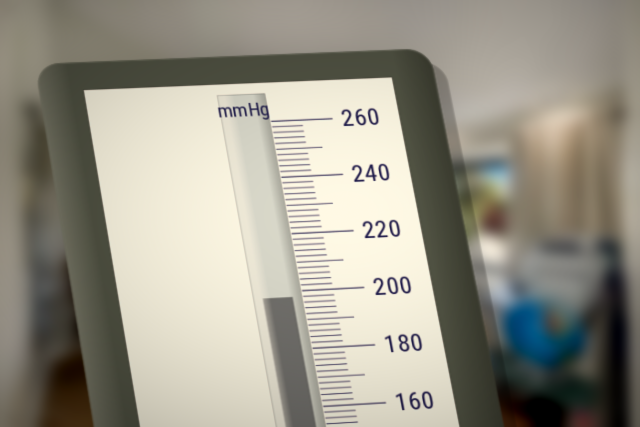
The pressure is value=198 unit=mmHg
